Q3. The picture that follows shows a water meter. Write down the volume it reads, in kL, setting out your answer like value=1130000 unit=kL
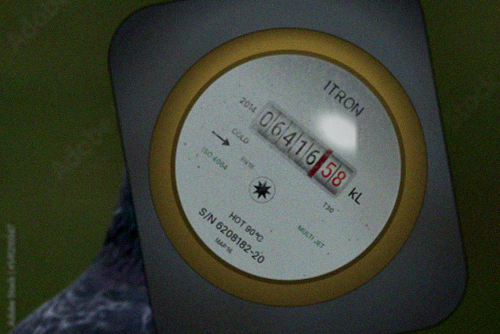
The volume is value=6416.58 unit=kL
